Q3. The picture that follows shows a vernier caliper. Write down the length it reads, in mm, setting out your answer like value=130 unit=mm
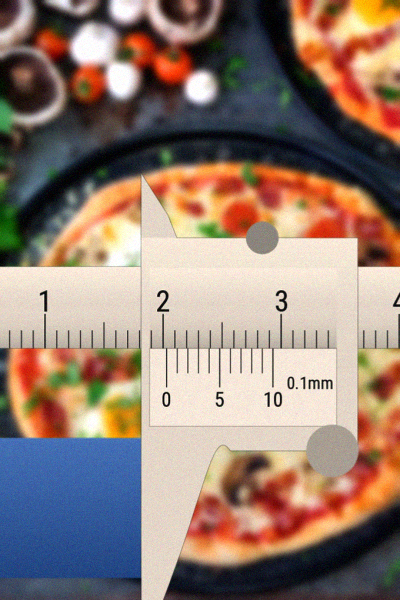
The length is value=20.3 unit=mm
